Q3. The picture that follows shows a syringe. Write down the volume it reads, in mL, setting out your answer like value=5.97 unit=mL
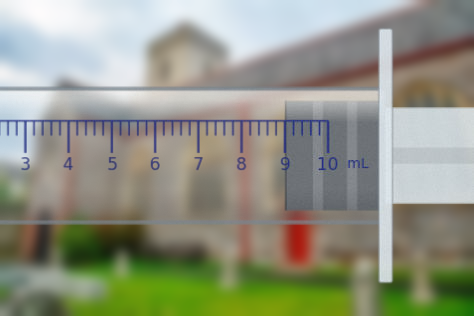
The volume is value=9 unit=mL
